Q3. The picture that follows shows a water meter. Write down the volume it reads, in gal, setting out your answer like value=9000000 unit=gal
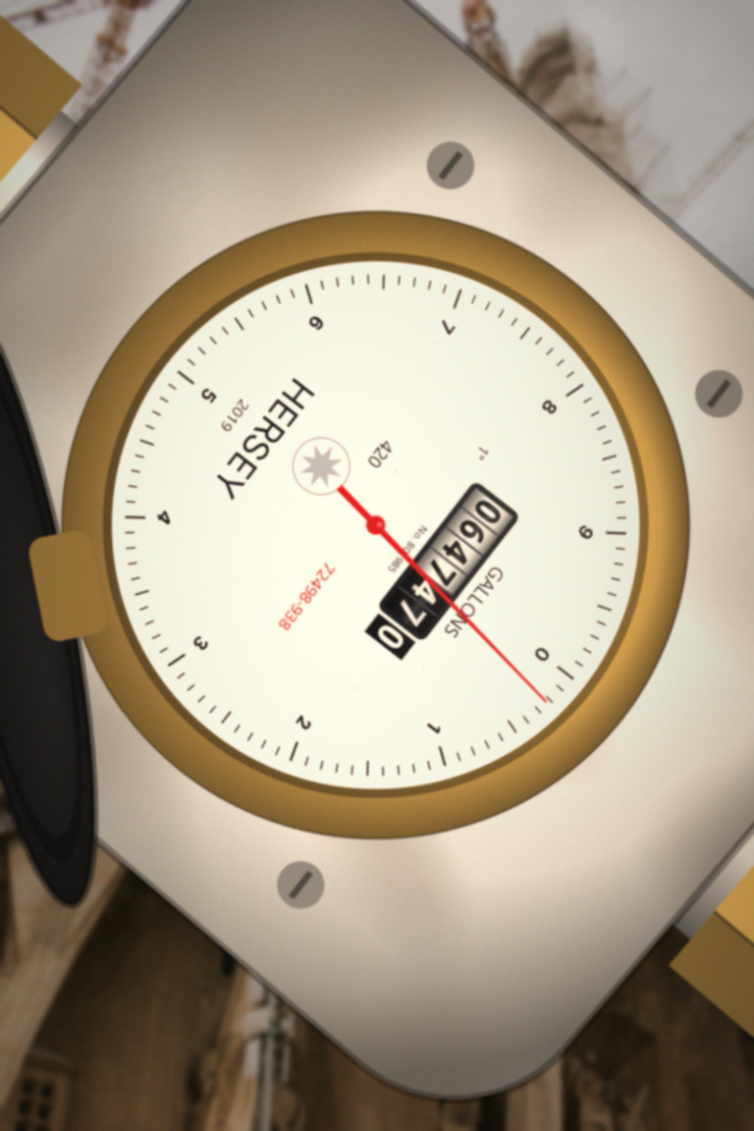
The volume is value=647470.2 unit=gal
